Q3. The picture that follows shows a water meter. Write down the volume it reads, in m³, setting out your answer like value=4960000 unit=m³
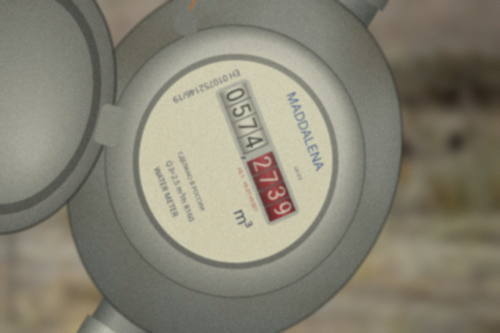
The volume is value=574.2739 unit=m³
